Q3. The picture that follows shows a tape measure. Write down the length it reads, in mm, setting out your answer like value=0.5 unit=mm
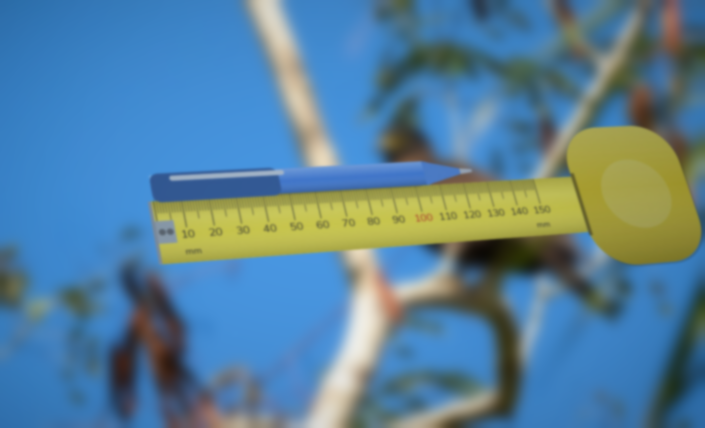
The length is value=125 unit=mm
